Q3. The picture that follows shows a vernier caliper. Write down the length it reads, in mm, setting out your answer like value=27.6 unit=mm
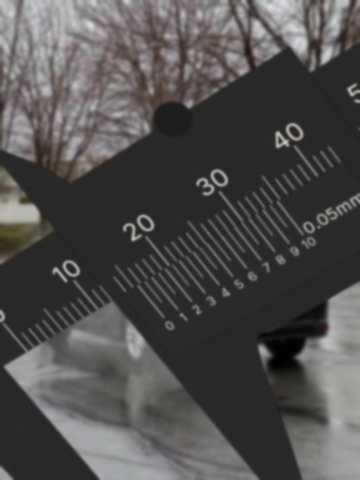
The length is value=15.6 unit=mm
